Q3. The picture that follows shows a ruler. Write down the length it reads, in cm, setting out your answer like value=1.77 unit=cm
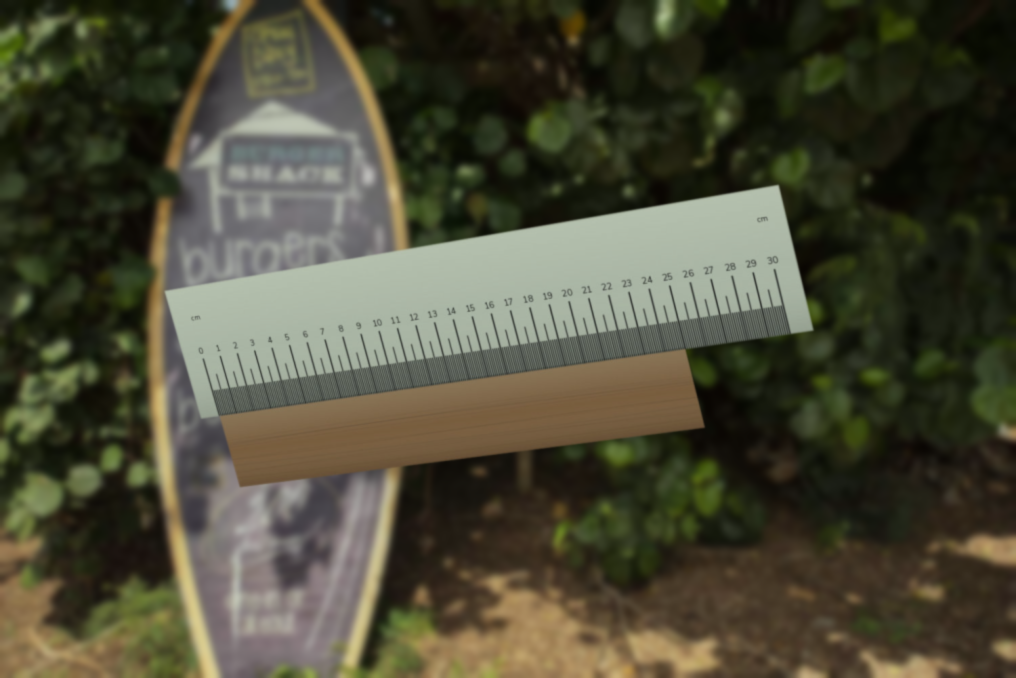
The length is value=25 unit=cm
